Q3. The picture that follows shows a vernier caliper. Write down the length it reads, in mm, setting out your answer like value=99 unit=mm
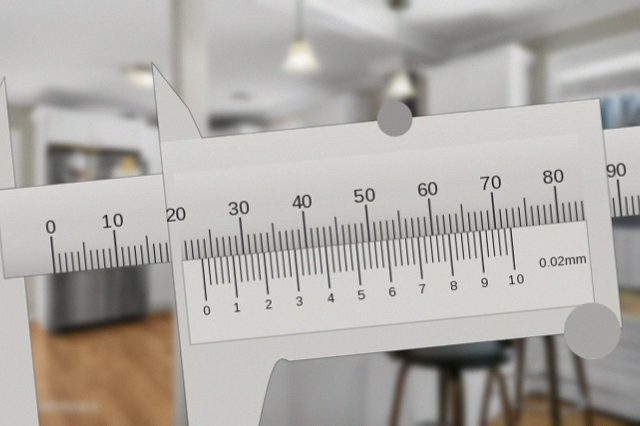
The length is value=23.4 unit=mm
